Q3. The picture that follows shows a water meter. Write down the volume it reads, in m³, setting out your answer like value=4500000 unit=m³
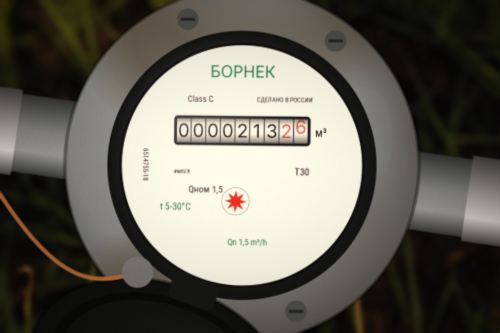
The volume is value=213.26 unit=m³
